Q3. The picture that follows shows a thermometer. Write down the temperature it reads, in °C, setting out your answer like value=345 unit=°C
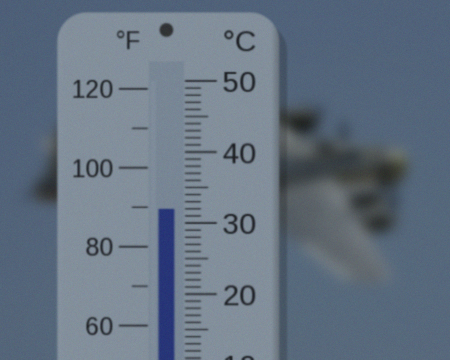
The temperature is value=32 unit=°C
